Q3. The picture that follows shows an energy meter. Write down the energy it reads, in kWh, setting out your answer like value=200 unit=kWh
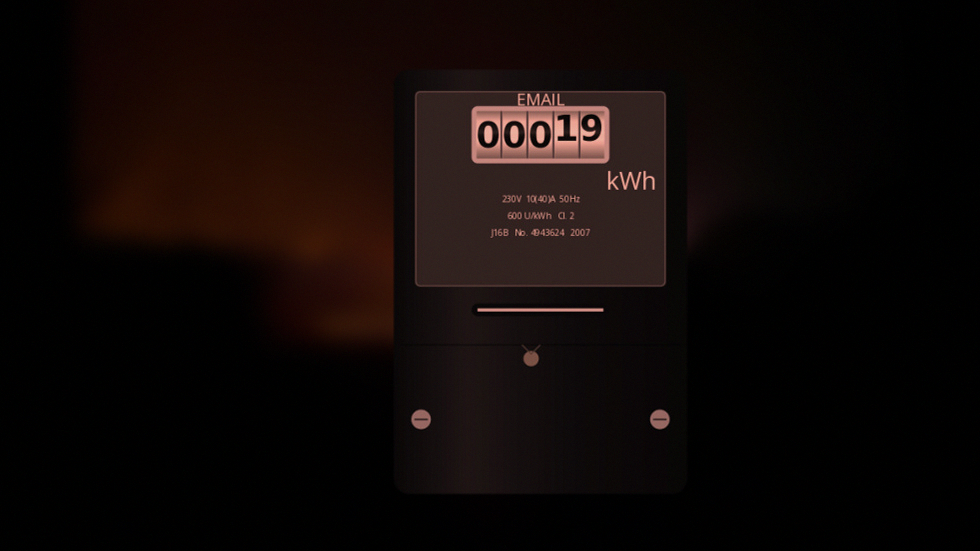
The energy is value=19 unit=kWh
